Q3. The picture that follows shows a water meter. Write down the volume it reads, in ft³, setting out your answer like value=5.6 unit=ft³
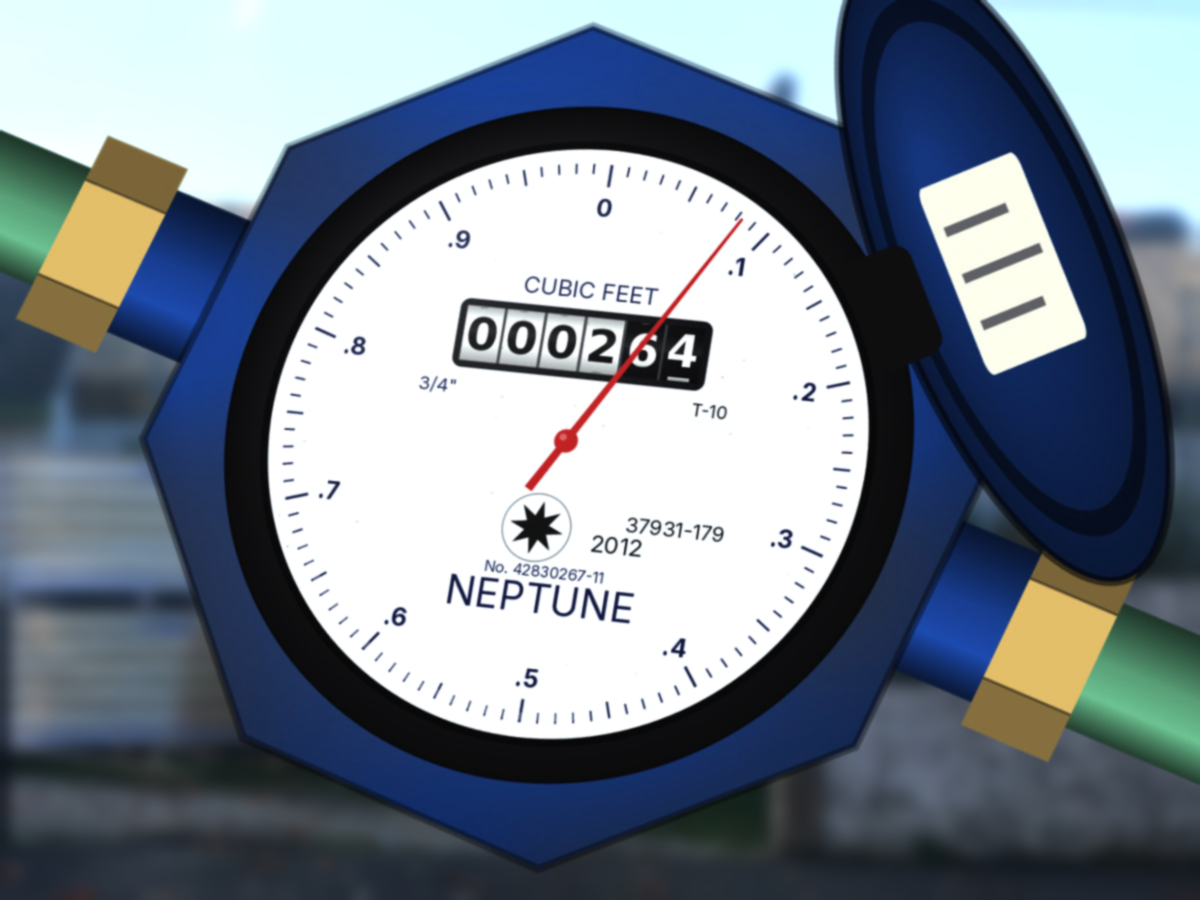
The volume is value=264.08 unit=ft³
